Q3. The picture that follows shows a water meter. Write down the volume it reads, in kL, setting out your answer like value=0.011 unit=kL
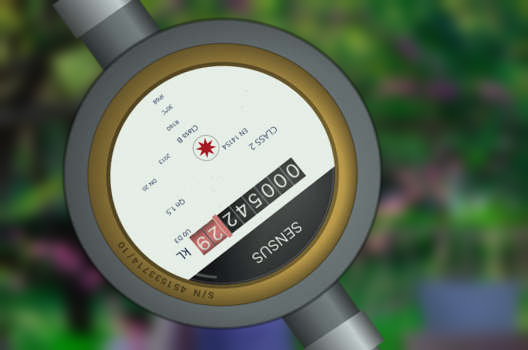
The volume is value=542.29 unit=kL
